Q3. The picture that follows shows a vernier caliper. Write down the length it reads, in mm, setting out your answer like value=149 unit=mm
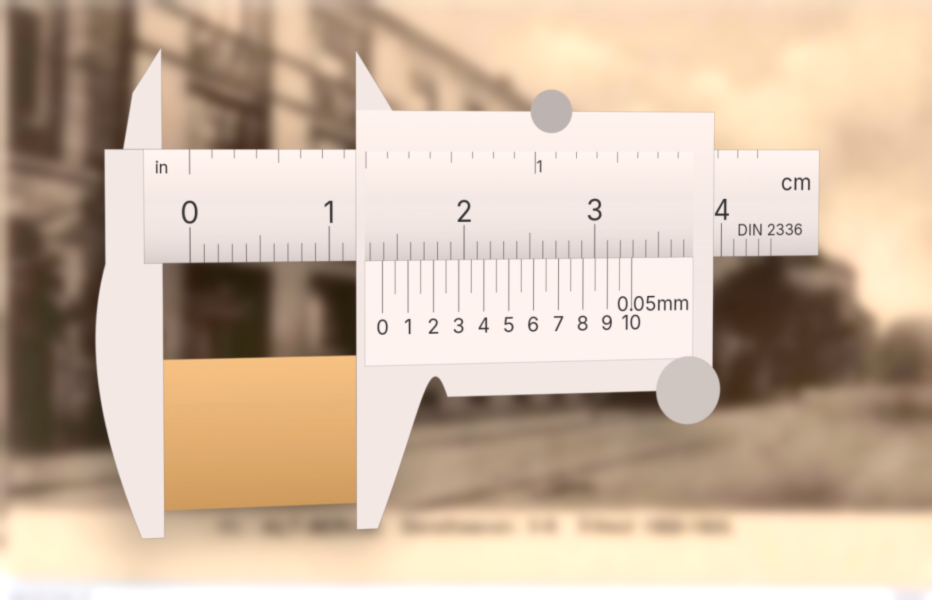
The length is value=13.9 unit=mm
